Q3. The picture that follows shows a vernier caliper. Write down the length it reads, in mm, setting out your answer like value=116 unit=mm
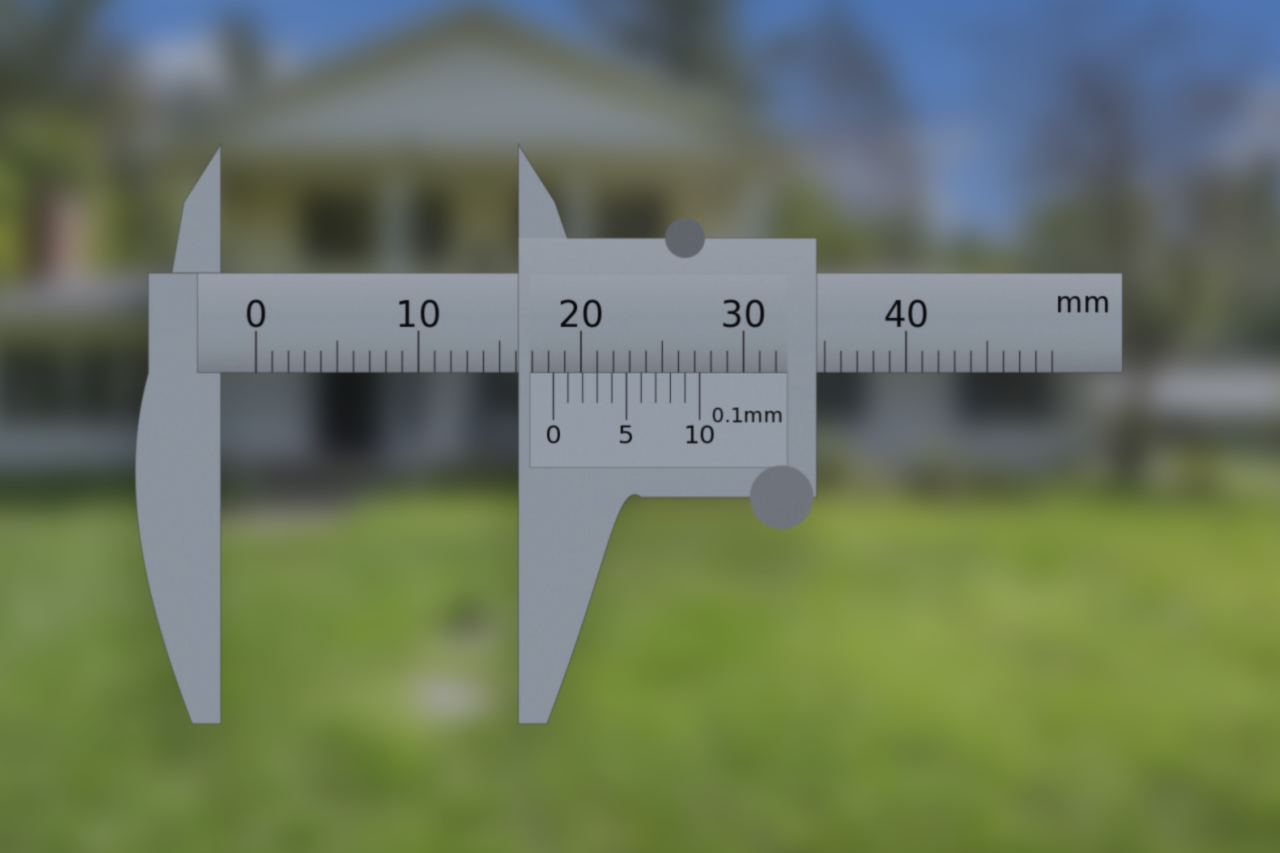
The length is value=18.3 unit=mm
